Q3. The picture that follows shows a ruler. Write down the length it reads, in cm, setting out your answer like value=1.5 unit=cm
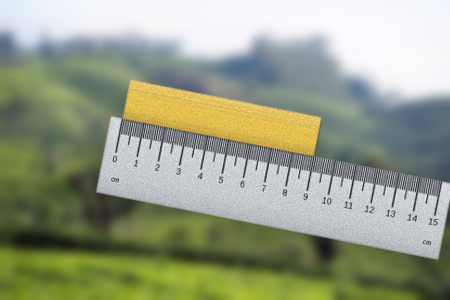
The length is value=9 unit=cm
